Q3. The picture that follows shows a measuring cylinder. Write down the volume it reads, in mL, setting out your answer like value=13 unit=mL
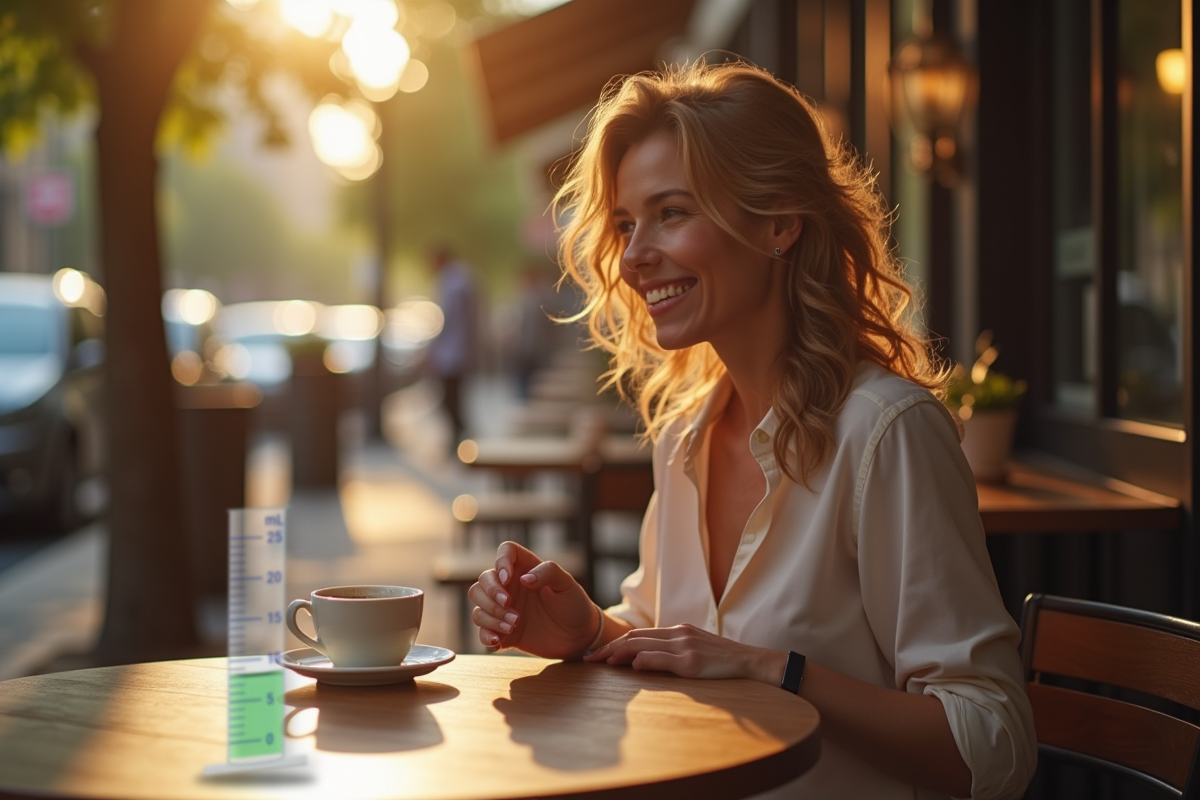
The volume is value=8 unit=mL
